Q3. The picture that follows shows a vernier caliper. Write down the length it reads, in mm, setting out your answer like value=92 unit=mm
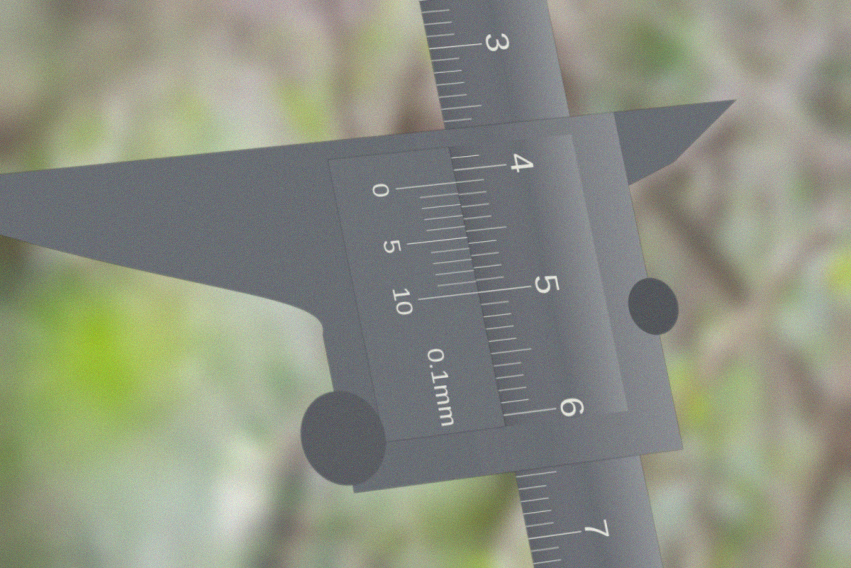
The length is value=41.0 unit=mm
